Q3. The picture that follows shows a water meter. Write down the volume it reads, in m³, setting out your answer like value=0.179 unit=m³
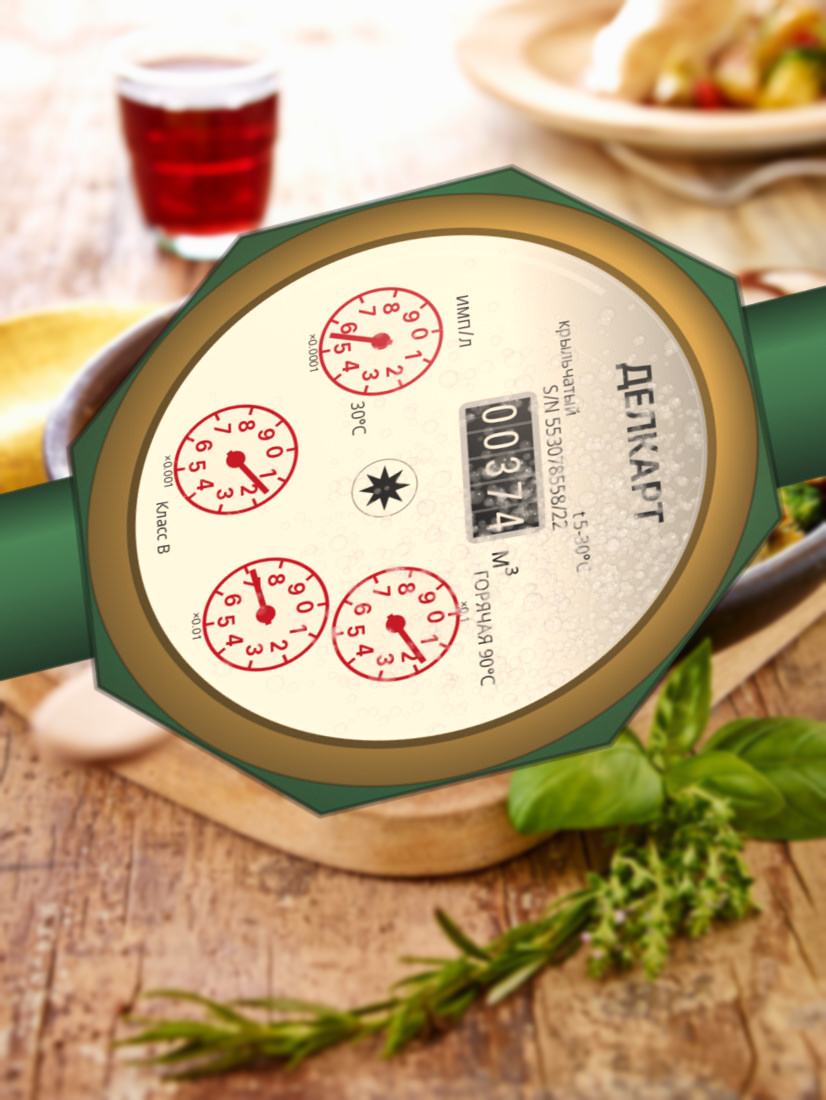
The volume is value=374.1715 unit=m³
